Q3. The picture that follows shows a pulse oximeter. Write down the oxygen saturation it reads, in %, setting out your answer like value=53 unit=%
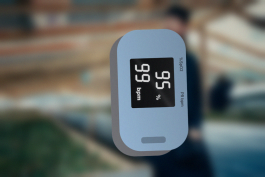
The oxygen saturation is value=95 unit=%
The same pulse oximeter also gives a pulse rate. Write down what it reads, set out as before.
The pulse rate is value=99 unit=bpm
